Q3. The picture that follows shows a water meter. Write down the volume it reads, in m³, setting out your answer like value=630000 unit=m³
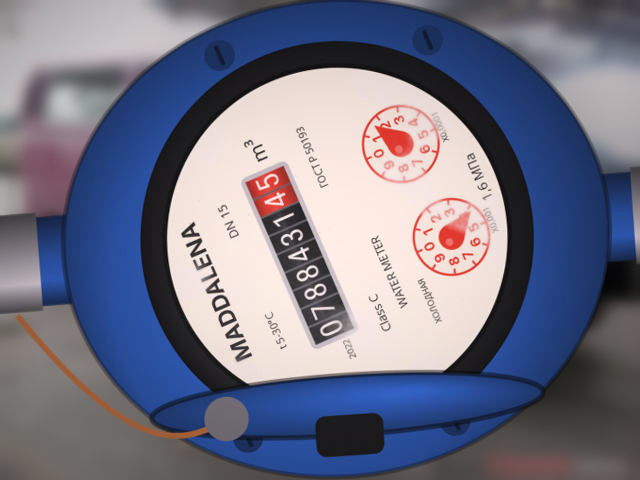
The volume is value=788431.4541 unit=m³
